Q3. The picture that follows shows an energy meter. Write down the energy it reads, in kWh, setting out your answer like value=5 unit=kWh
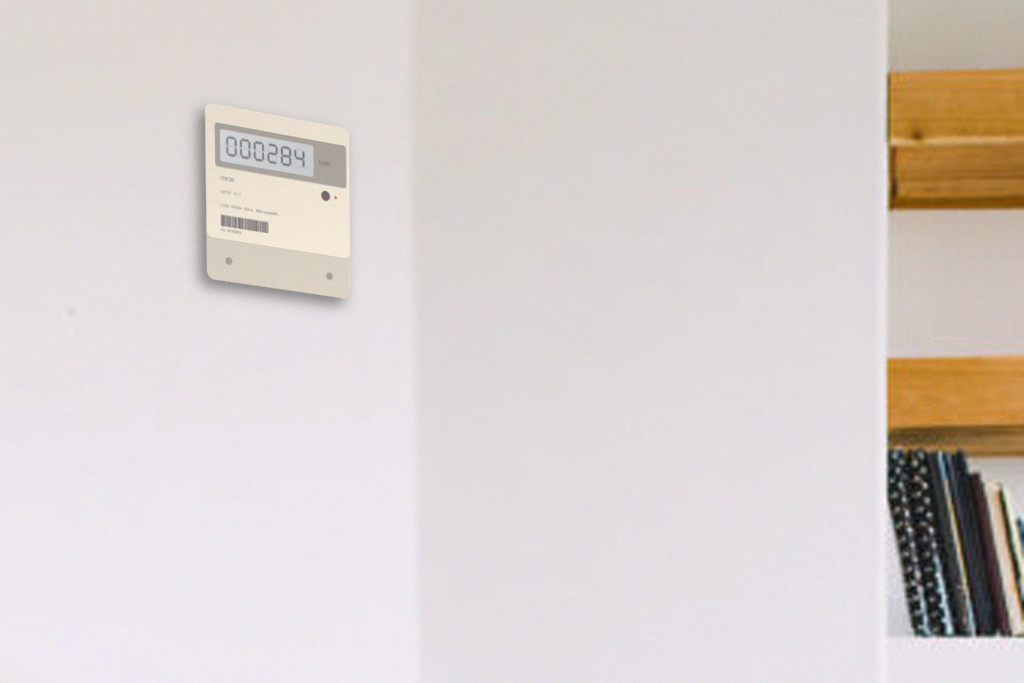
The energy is value=284 unit=kWh
